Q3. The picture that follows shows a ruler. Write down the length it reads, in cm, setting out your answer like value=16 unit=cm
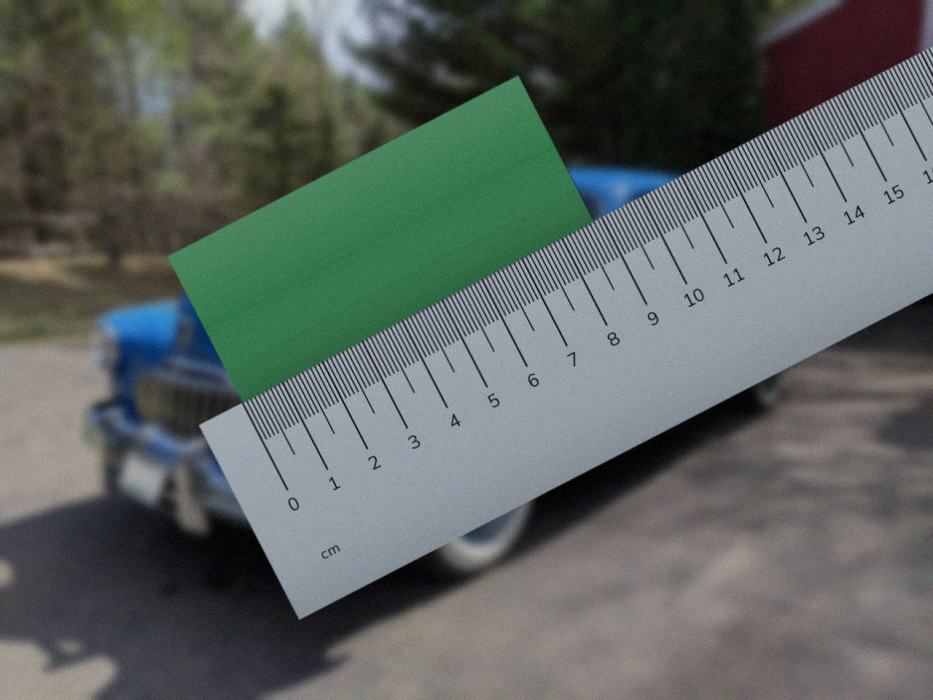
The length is value=8.8 unit=cm
